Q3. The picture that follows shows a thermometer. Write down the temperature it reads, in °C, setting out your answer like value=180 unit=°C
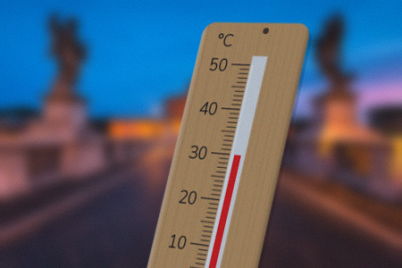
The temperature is value=30 unit=°C
